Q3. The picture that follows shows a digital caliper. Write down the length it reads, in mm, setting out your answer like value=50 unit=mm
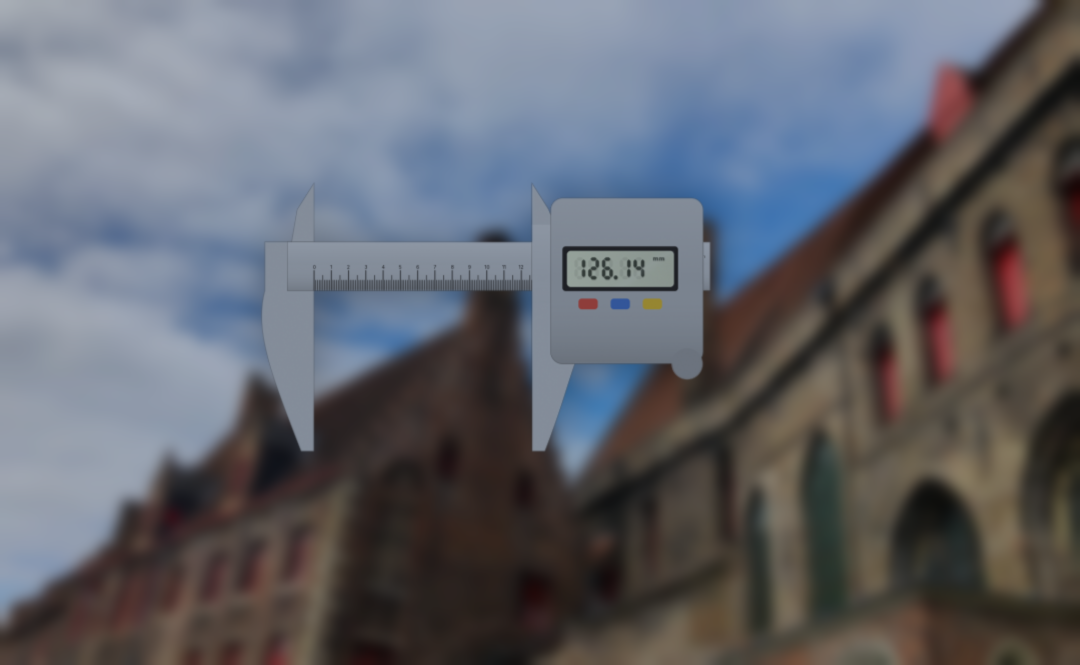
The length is value=126.14 unit=mm
